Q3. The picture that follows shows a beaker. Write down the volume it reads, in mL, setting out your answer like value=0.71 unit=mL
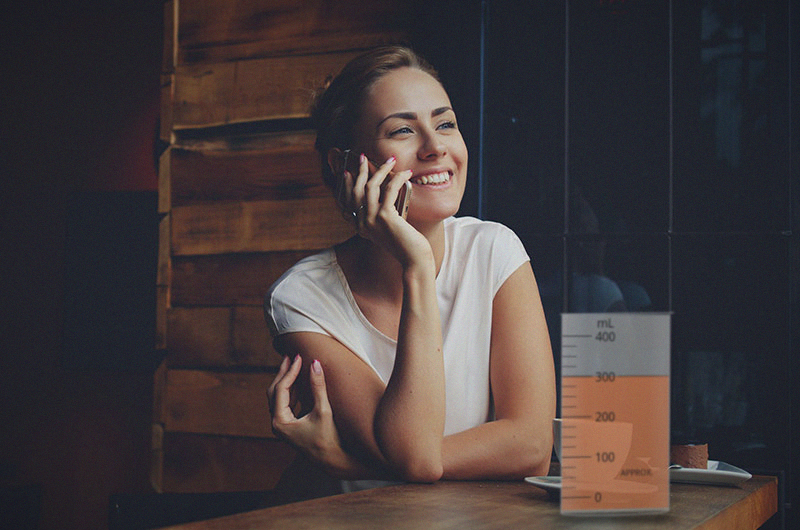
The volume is value=300 unit=mL
